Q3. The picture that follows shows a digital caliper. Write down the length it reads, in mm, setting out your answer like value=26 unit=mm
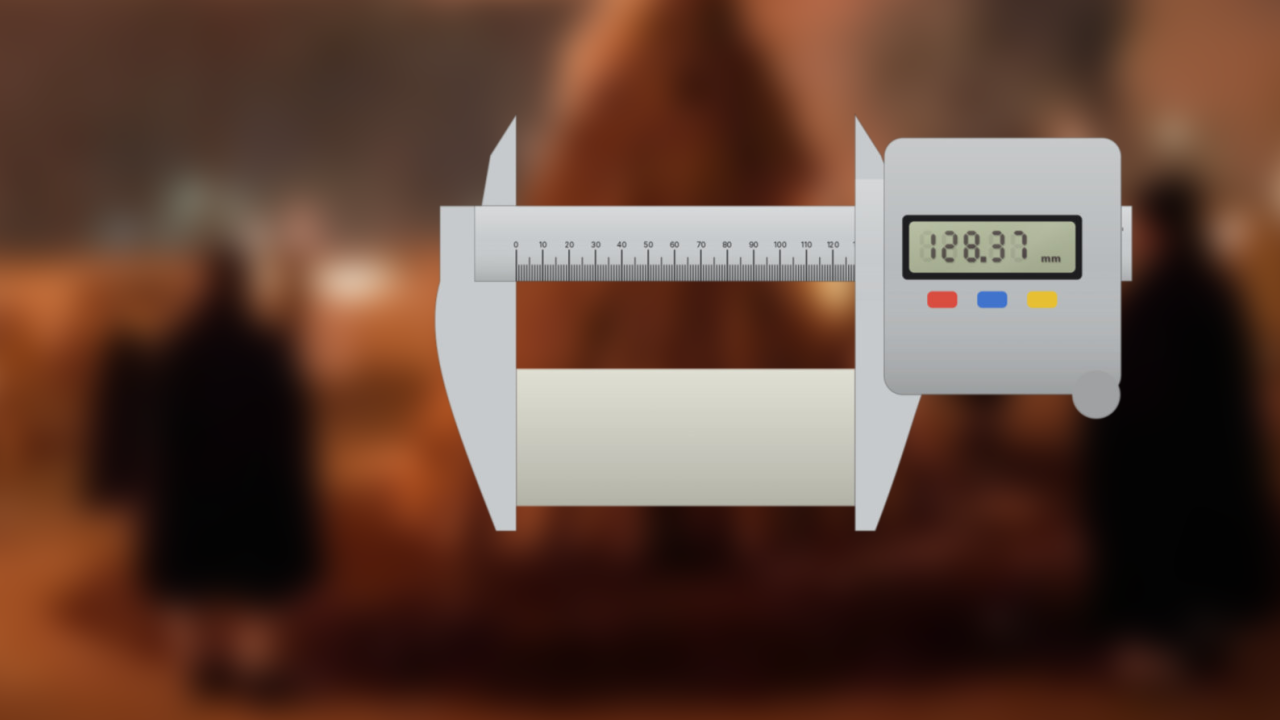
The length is value=128.37 unit=mm
